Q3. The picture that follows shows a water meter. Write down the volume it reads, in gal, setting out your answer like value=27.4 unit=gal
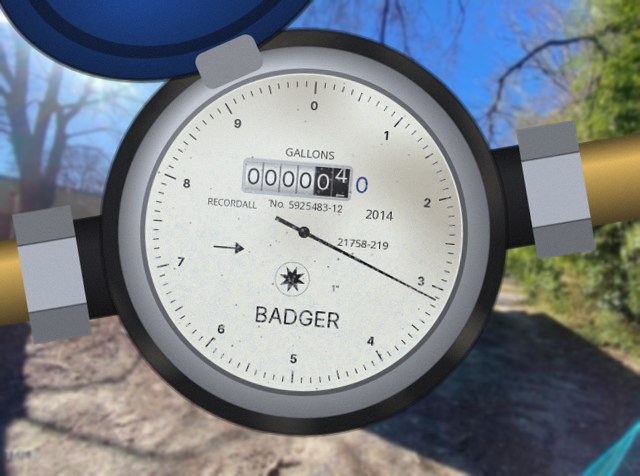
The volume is value=43.1 unit=gal
